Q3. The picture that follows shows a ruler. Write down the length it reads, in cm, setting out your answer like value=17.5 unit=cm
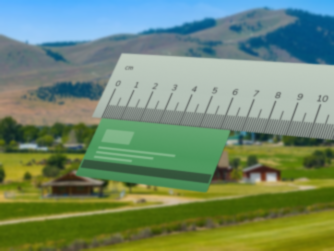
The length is value=6.5 unit=cm
